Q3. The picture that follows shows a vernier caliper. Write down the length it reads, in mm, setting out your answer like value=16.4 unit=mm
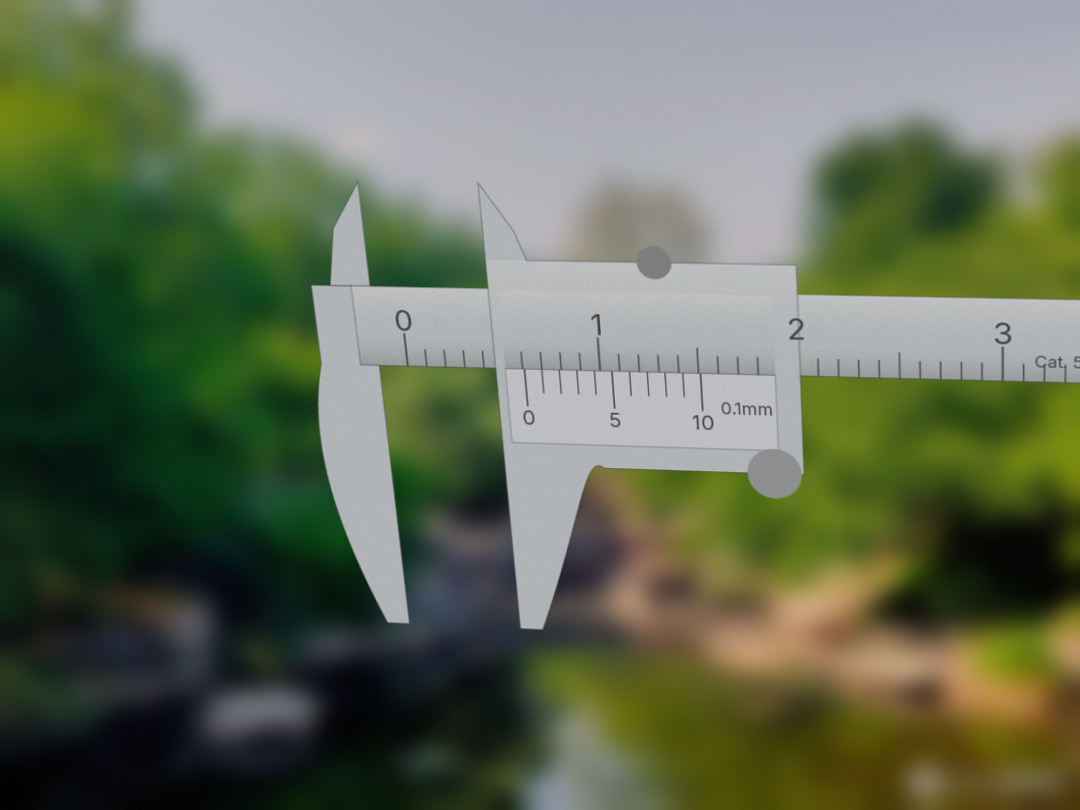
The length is value=6.1 unit=mm
